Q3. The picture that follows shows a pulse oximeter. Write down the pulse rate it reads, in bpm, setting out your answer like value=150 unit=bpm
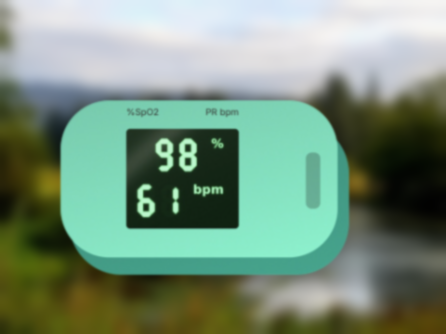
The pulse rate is value=61 unit=bpm
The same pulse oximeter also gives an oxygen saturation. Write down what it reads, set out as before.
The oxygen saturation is value=98 unit=%
